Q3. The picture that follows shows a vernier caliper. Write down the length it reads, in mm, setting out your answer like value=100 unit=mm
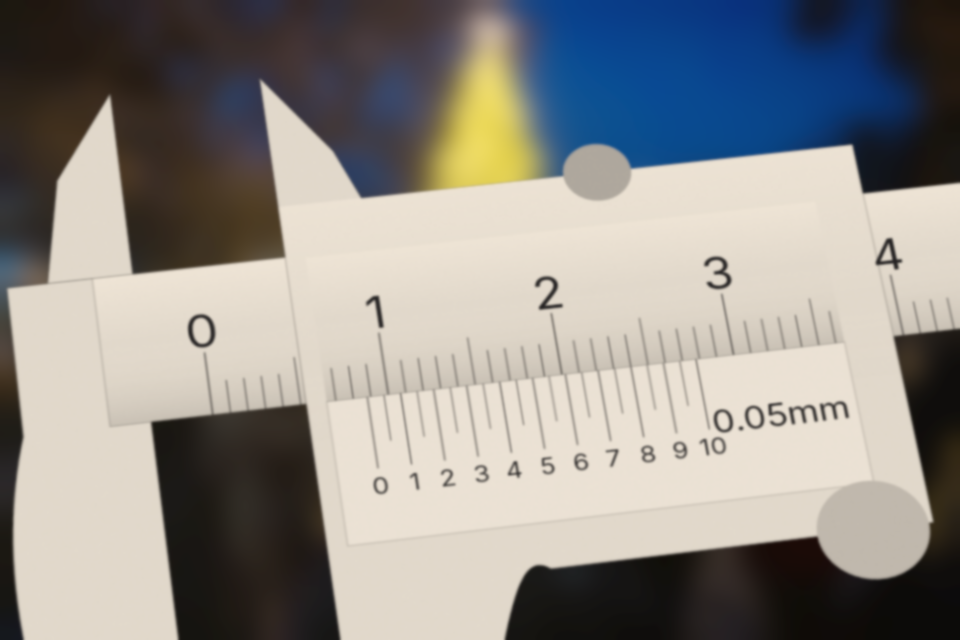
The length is value=8.8 unit=mm
